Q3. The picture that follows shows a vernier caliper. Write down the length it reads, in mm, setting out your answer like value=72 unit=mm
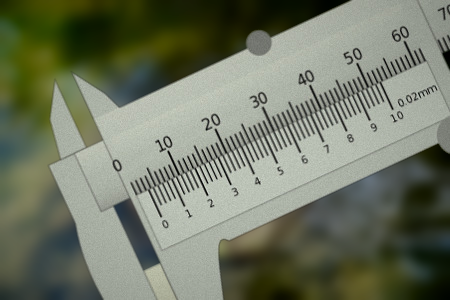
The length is value=3.5 unit=mm
